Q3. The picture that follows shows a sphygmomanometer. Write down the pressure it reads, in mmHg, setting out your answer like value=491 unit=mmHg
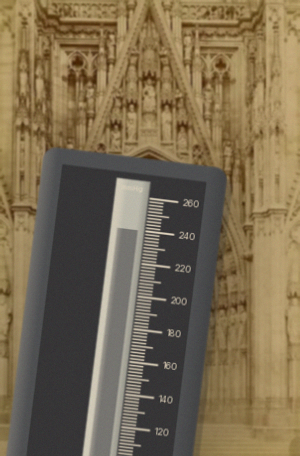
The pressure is value=240 unit=mmHg
